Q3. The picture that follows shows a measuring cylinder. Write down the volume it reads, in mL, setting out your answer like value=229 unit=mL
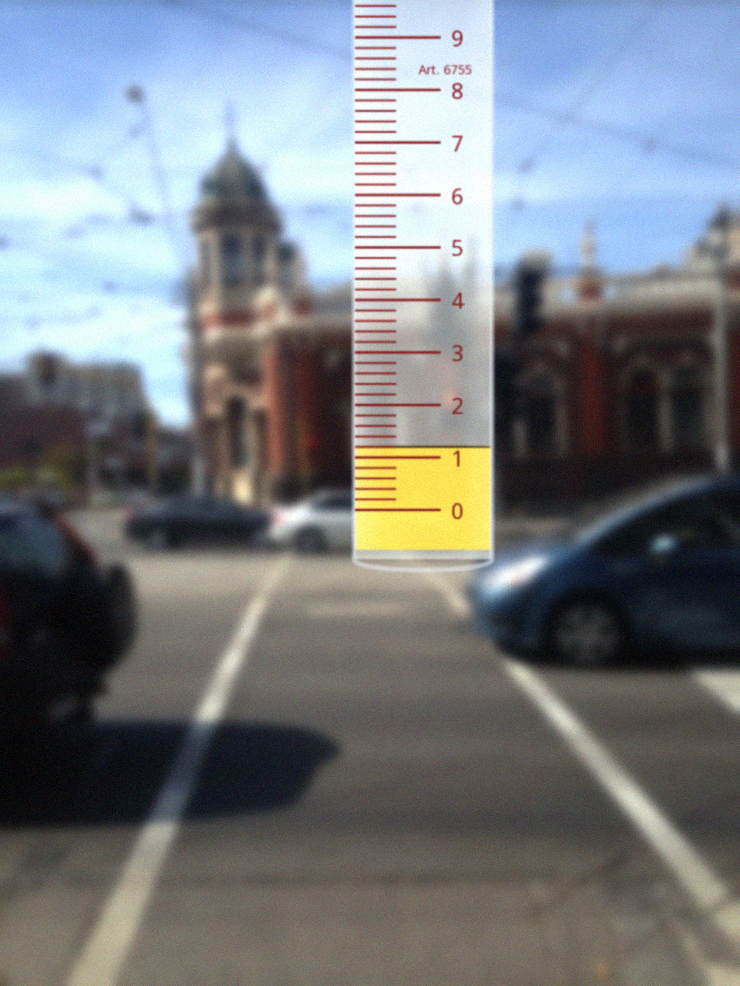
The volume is value=1.2 unit=mL
